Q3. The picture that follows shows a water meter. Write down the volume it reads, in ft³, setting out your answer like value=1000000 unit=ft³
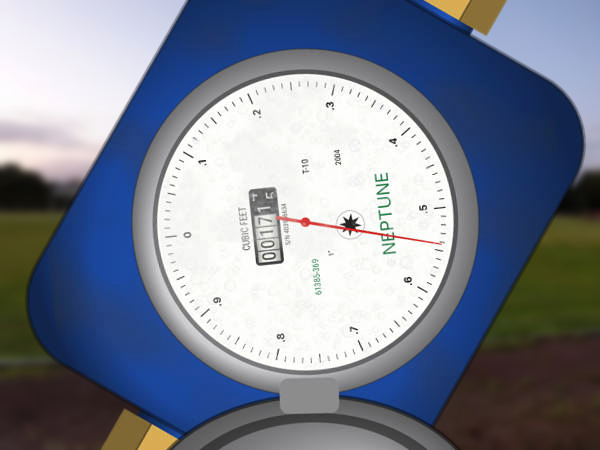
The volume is value=1714.54 unit=ft³
